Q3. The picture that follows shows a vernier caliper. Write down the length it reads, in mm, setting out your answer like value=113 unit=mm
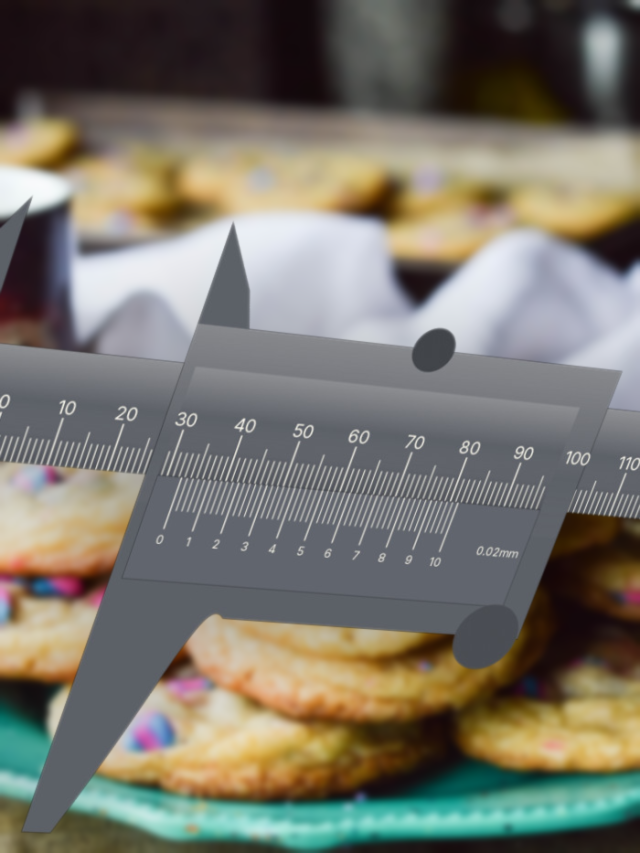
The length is value=32.5 unit=mm
